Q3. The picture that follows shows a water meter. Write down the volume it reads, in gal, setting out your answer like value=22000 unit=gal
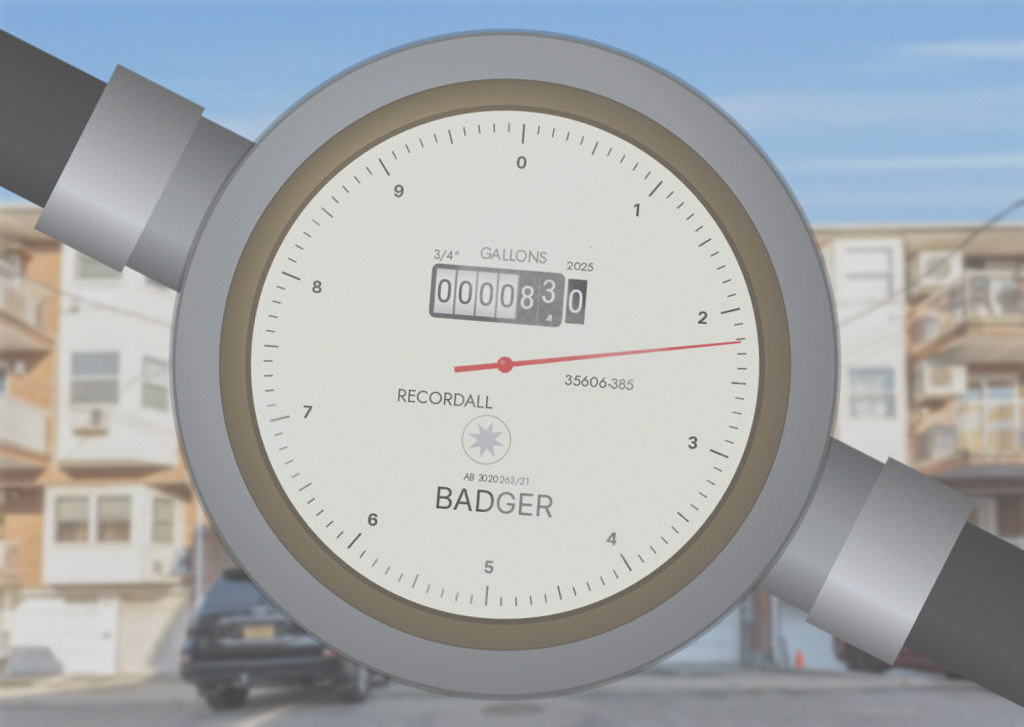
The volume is value=832.2 unit=gal
